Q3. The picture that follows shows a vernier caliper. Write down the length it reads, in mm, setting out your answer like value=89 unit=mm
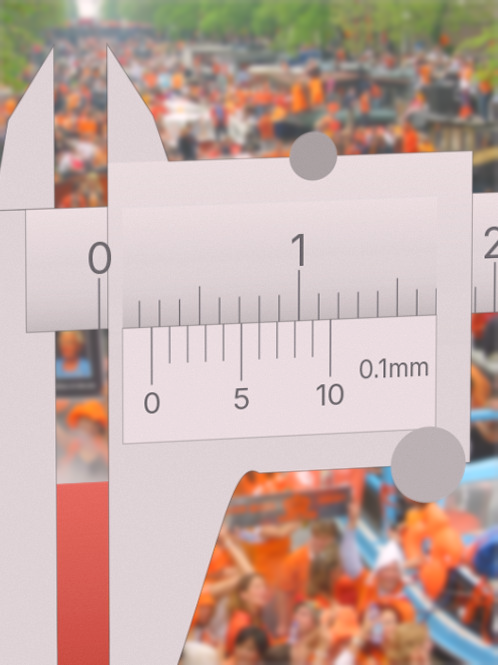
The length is value=2.6 unit=mm
